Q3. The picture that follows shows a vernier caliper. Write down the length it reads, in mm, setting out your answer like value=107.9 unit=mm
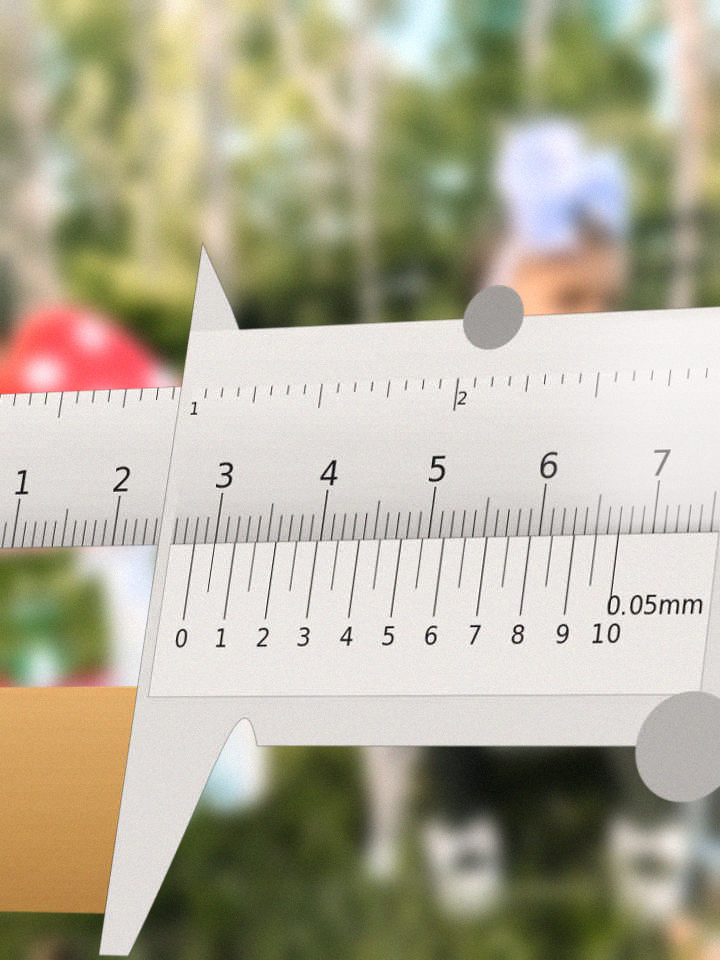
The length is value=28.0 unit=mm
